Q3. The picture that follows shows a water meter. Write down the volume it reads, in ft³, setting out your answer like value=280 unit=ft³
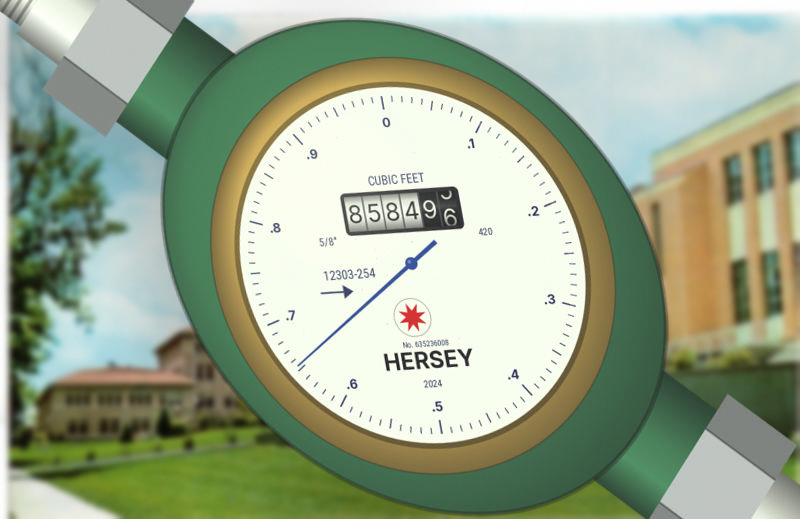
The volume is value=858495.65 unit=ft³
